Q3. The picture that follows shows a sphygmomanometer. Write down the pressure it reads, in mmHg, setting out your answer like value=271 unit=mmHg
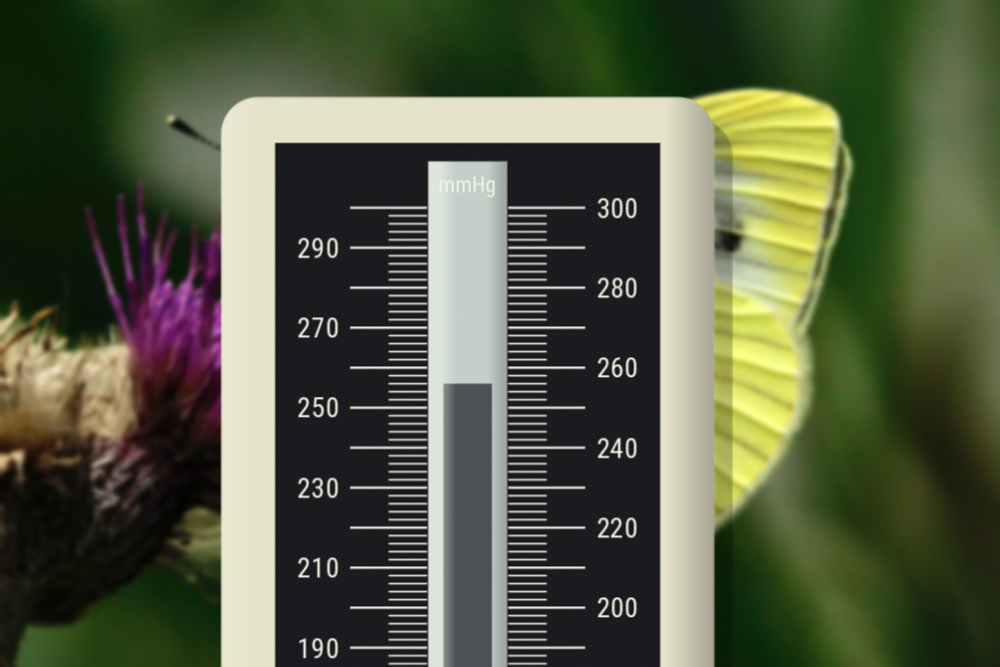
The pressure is value=256 unit=mmHg
